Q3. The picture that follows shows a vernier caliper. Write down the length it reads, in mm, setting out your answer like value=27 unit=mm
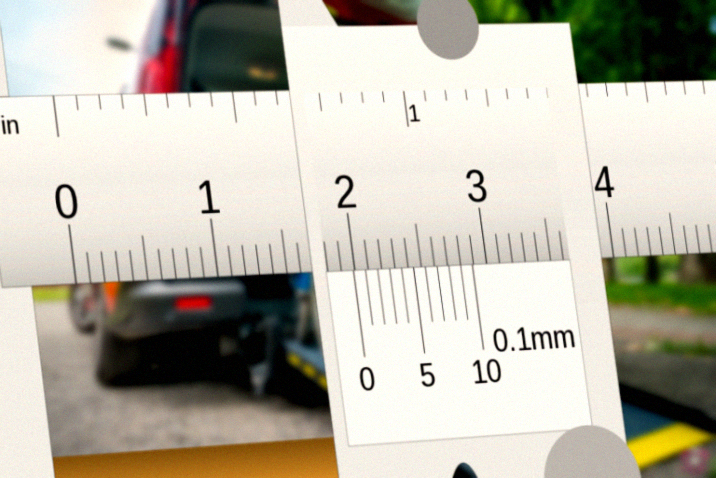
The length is value=19.9 unit=mm
